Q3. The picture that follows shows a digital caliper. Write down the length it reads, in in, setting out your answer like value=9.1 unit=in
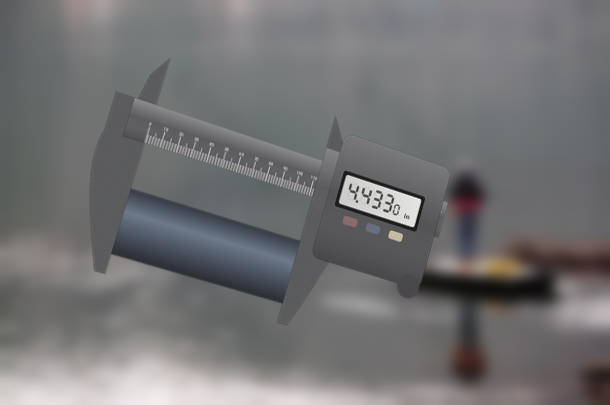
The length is value=4.4330 unit=in
